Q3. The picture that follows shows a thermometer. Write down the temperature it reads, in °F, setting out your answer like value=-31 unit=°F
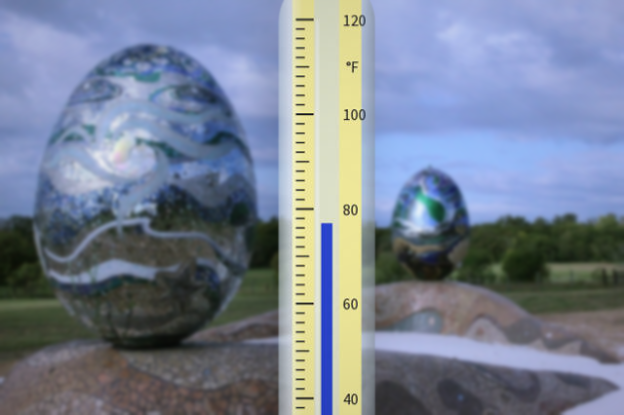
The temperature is value=77 unit=°F
